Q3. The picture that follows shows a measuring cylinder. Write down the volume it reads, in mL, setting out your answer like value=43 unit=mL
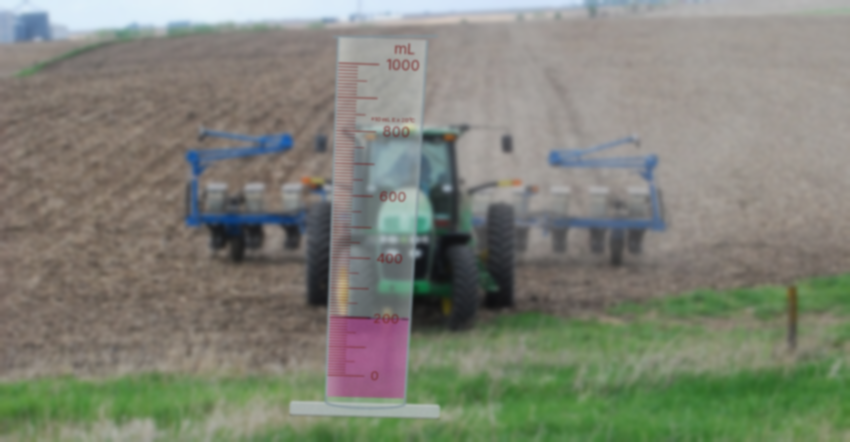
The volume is value=200 unit=mL
